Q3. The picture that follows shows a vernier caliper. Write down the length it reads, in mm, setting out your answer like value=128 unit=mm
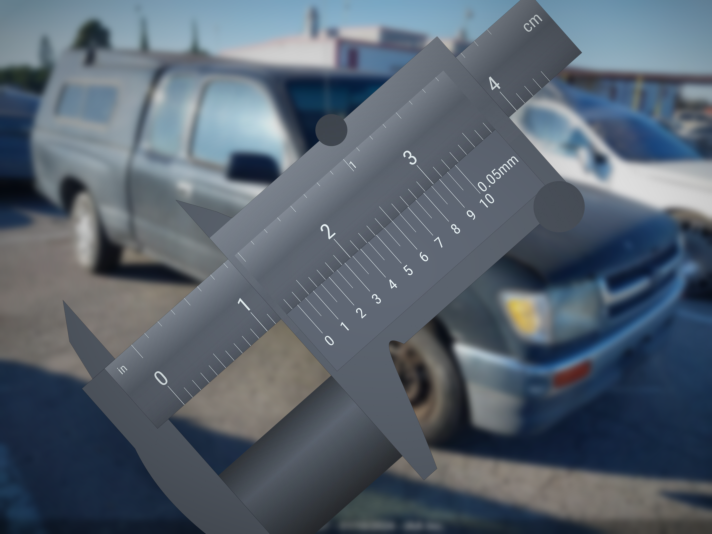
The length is value=13.6 unit=mm
